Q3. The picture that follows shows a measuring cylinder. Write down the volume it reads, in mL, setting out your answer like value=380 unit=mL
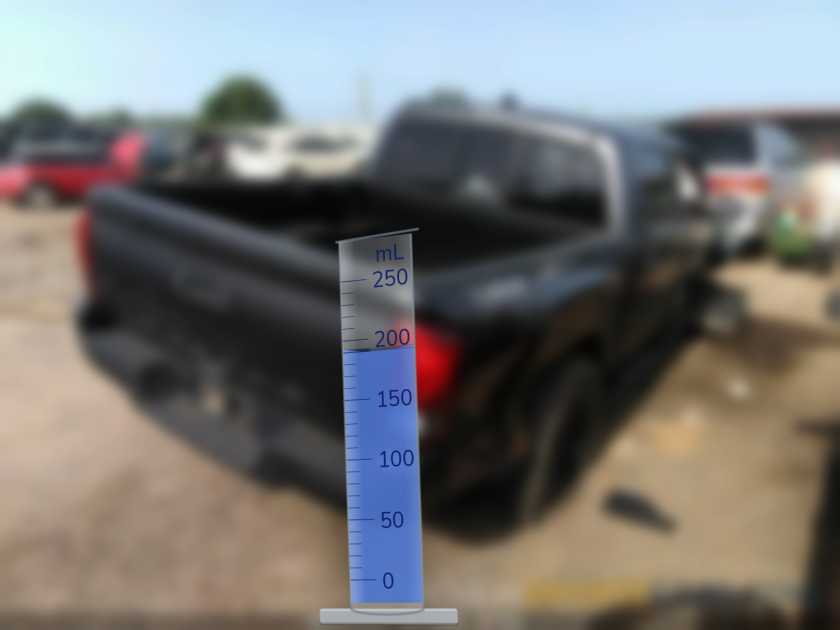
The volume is value=190 unit=mL
